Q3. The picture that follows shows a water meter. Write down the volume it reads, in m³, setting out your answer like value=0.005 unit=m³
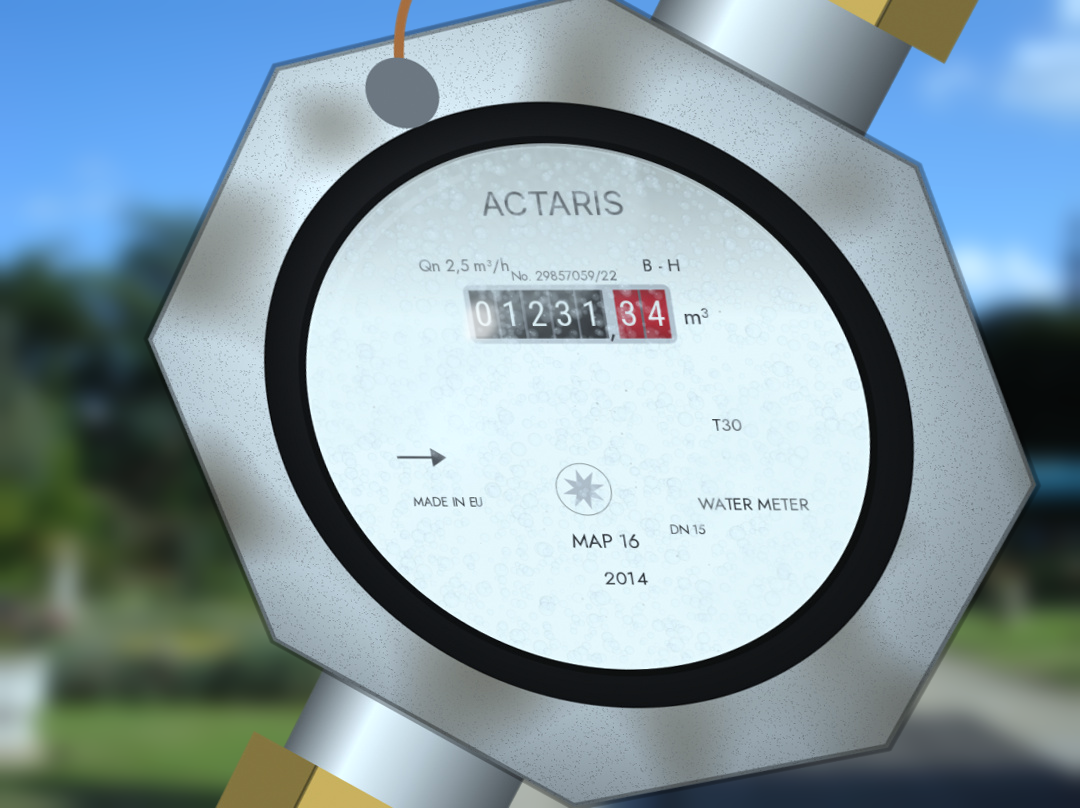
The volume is value=1231.34 unit=m³
